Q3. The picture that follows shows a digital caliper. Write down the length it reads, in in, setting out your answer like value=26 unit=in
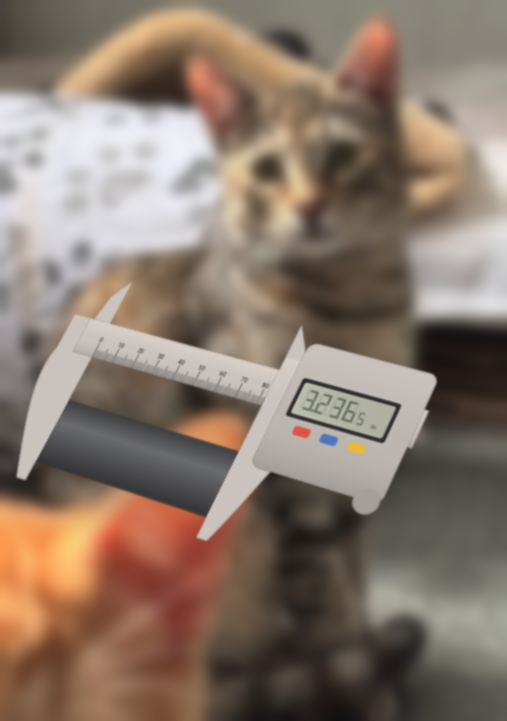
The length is value=3.2365 unit=in
